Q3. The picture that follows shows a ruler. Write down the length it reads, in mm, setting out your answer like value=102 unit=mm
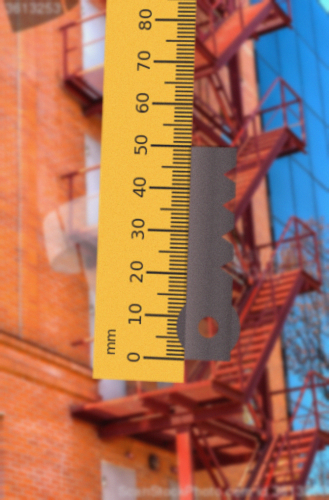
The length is value=50 unit=mm
